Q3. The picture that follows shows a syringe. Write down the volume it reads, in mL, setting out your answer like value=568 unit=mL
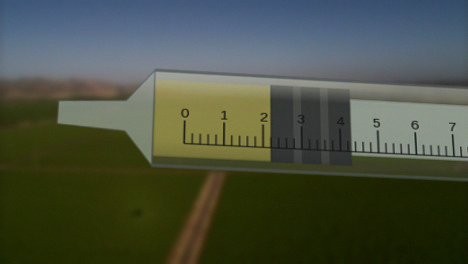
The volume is value=2.2 unit=mL
